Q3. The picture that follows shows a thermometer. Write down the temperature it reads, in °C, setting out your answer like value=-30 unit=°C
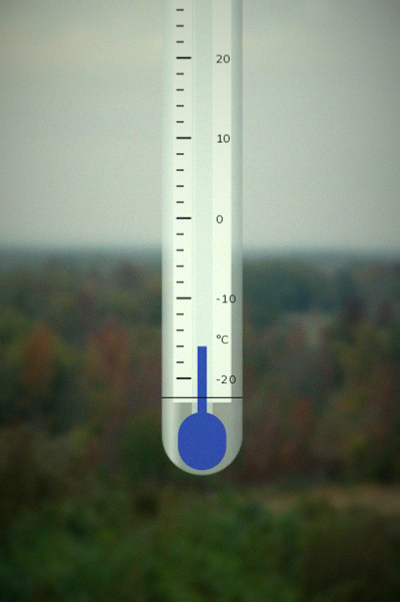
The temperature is value=-16 unit=°C
